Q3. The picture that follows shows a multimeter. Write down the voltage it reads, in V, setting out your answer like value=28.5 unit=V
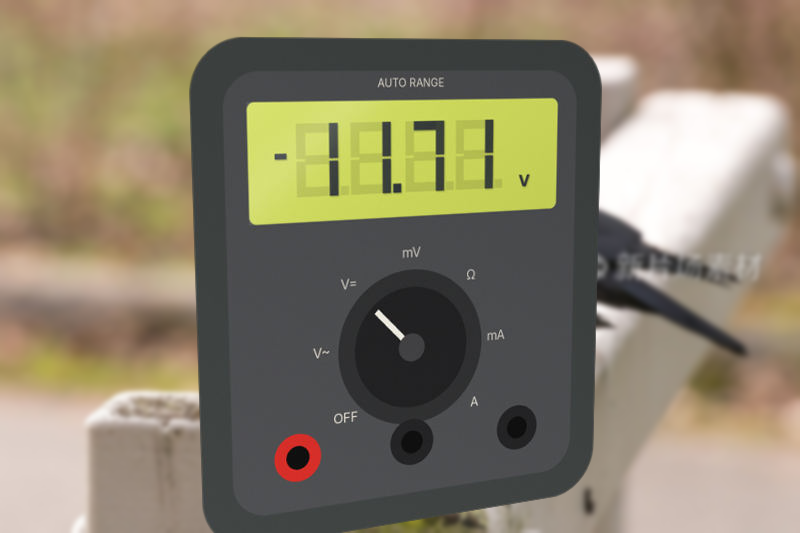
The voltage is value=-11.71 unit=V
